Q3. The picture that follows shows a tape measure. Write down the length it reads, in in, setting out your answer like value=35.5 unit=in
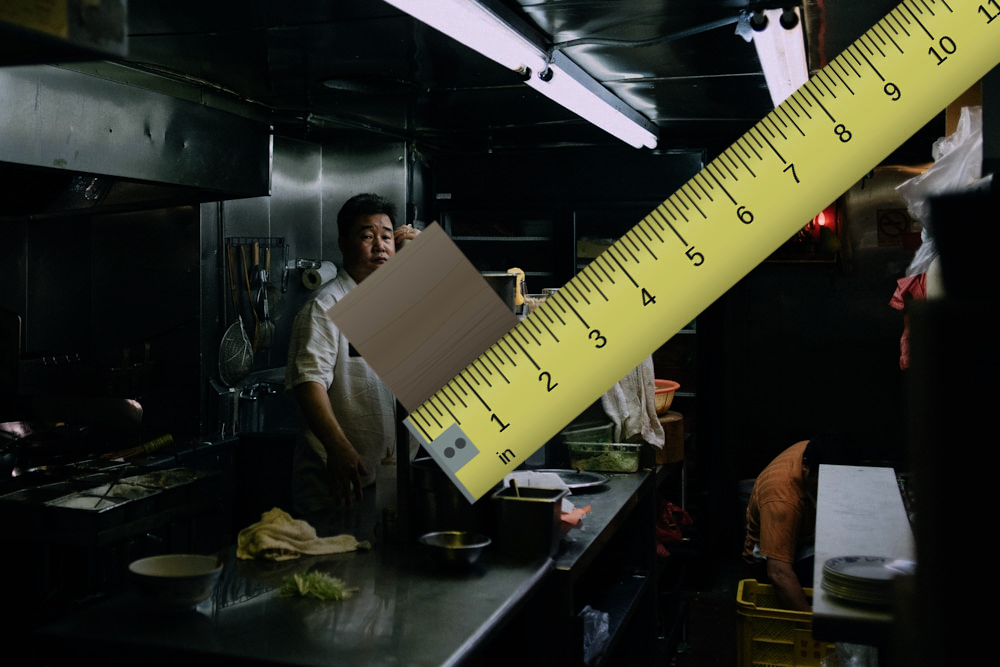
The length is value=2.25 unit=in
